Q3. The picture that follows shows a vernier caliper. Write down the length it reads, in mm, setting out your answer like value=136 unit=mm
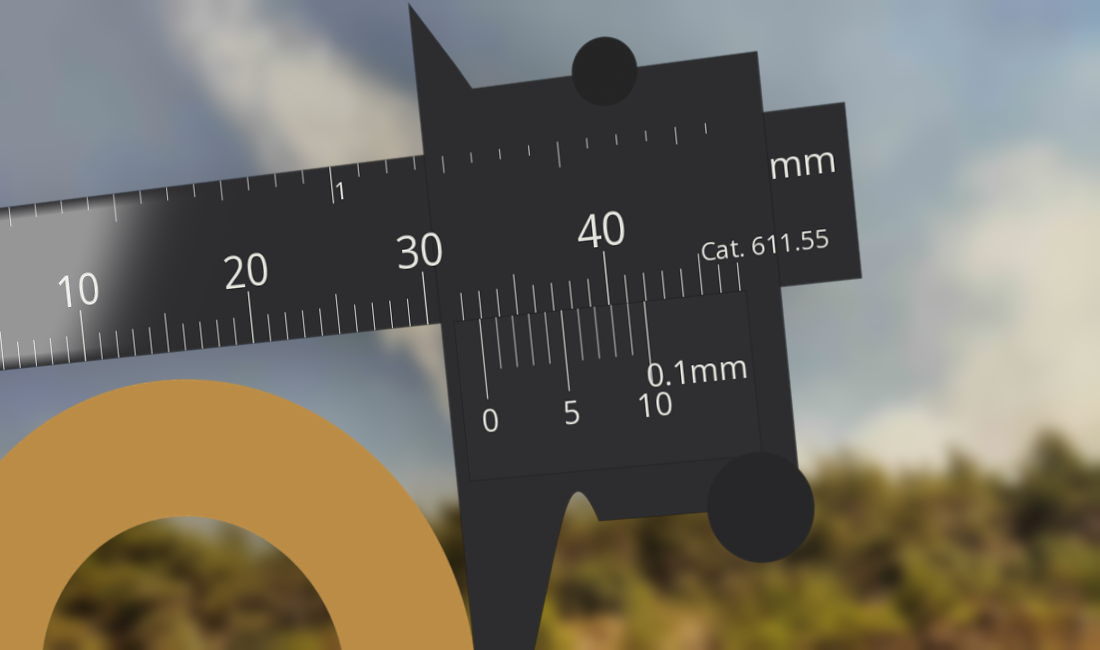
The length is value=32.9 unit=mm
